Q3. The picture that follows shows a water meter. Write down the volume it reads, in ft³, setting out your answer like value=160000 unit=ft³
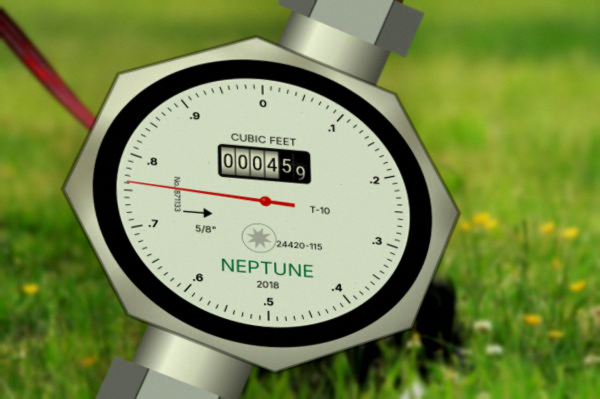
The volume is value=458.76 unit=ft³
